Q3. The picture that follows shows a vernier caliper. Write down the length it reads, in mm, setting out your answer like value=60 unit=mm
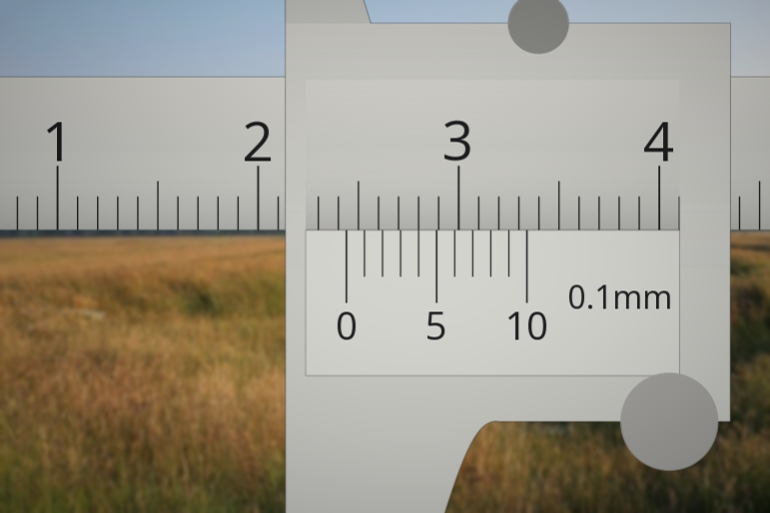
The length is value=24.4 unit=mm
